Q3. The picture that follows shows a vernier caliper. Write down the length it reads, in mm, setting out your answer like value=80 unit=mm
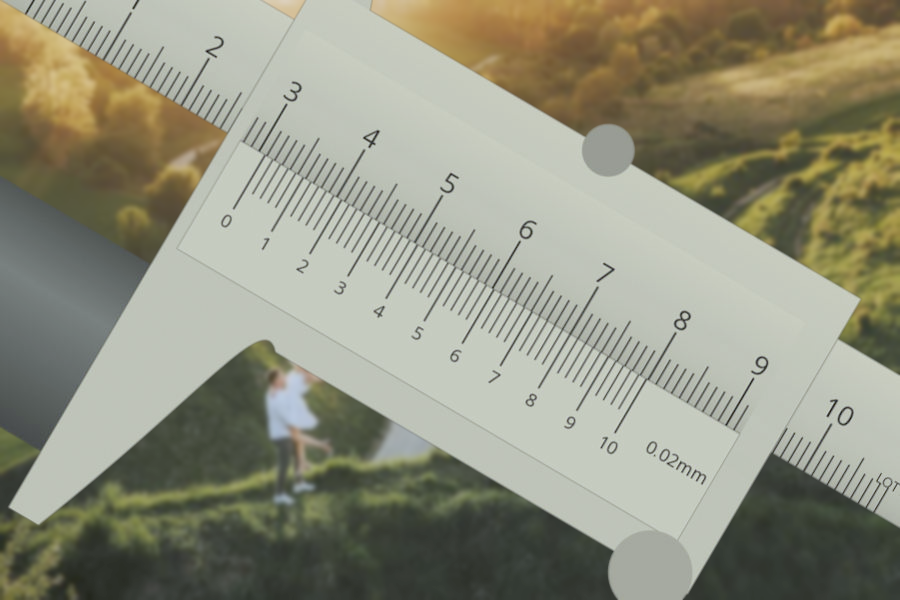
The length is value=30.8 unit=mm
